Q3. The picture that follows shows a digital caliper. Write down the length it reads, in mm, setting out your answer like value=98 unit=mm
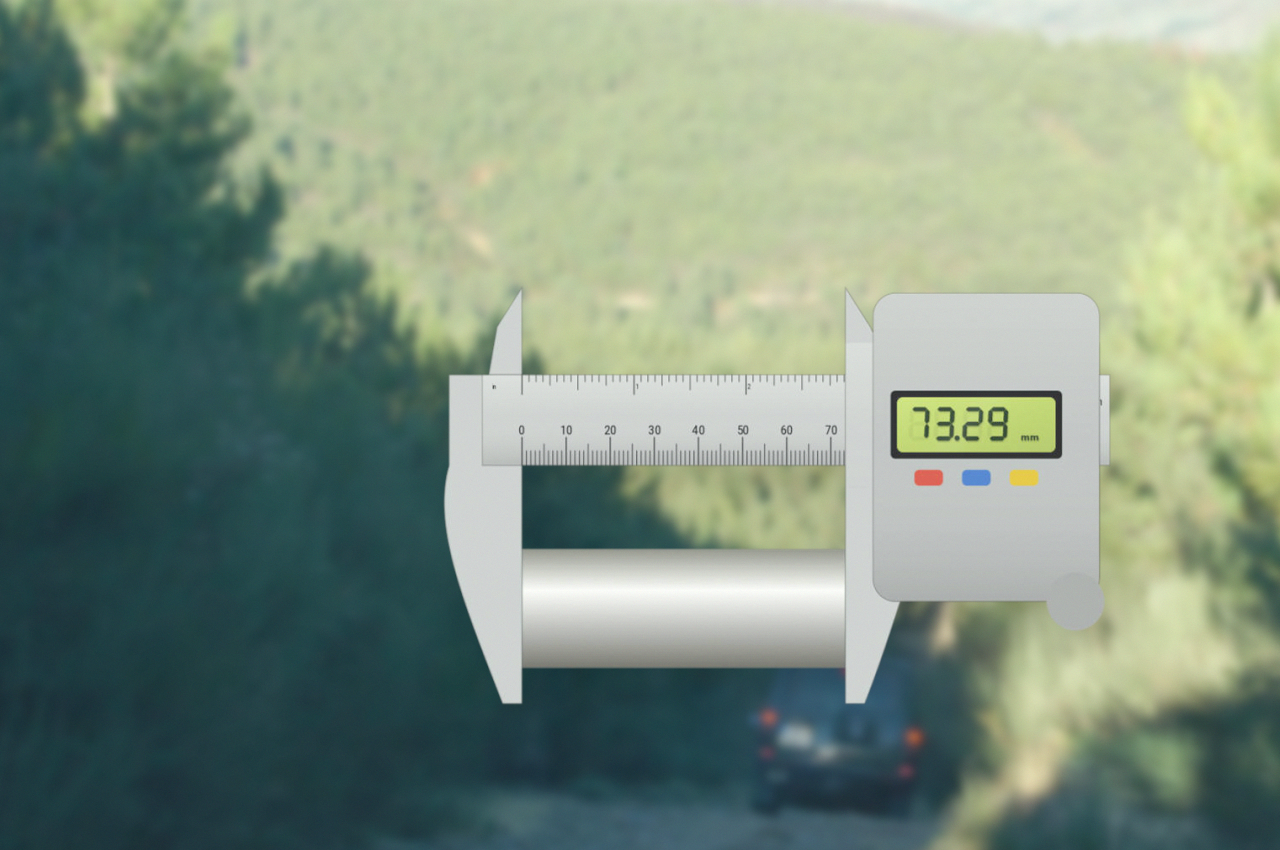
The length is value=73.29 unit=mm
